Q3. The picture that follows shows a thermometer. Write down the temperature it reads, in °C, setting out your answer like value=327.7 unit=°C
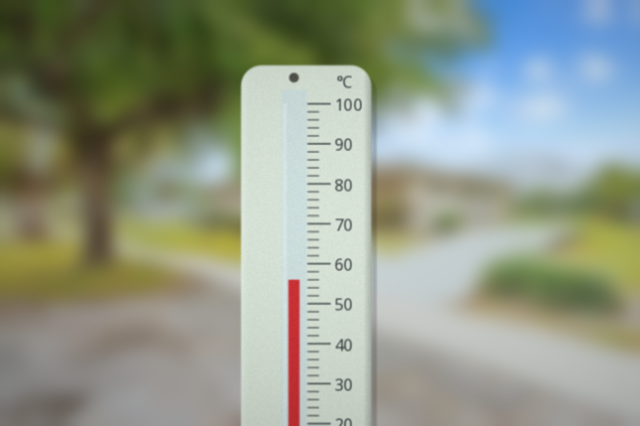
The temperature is value=56 unit=°C
